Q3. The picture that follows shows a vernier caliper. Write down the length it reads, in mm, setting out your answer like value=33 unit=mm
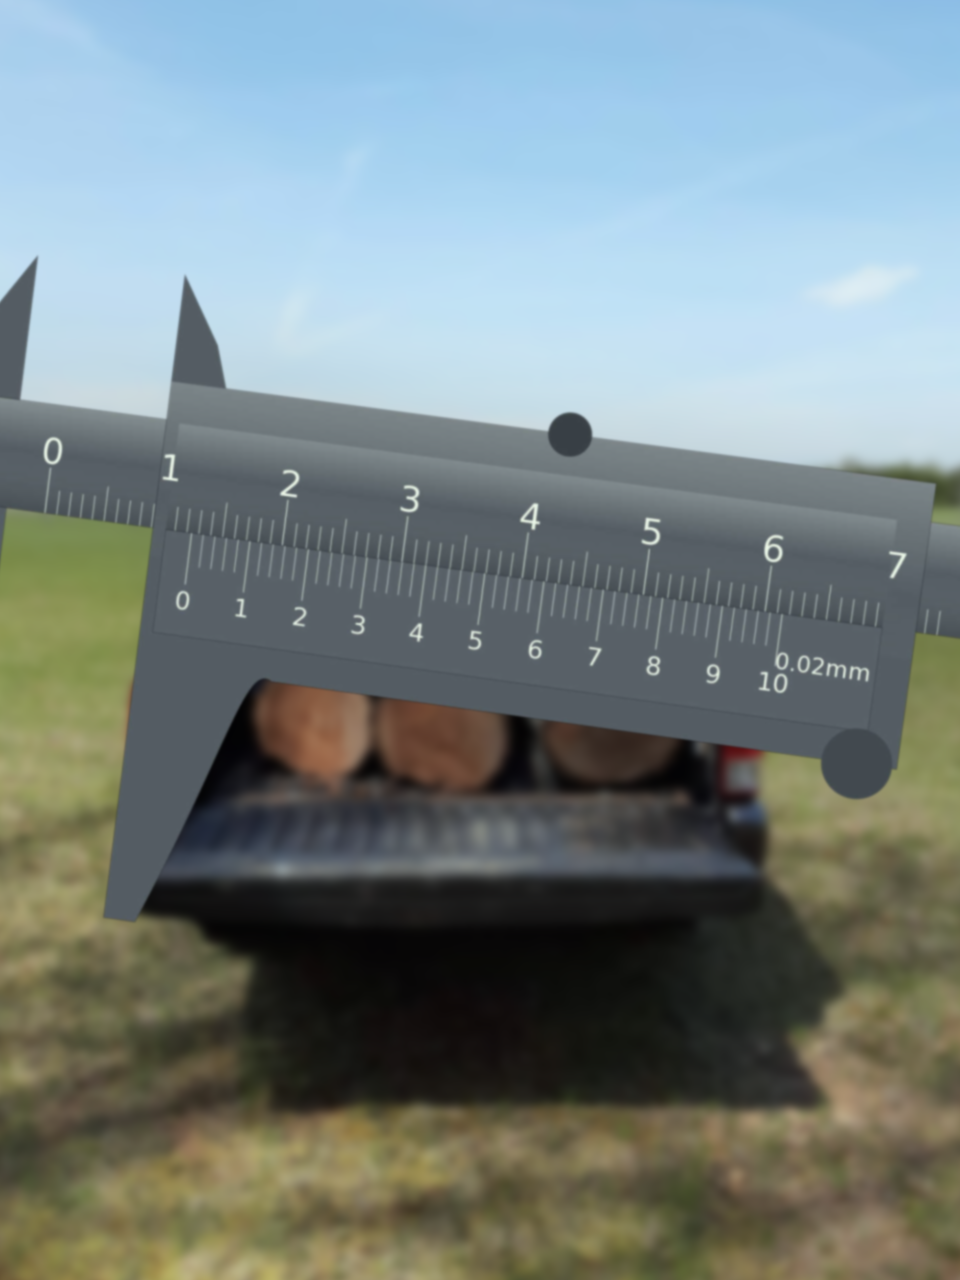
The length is value=12.4 unit=mm
